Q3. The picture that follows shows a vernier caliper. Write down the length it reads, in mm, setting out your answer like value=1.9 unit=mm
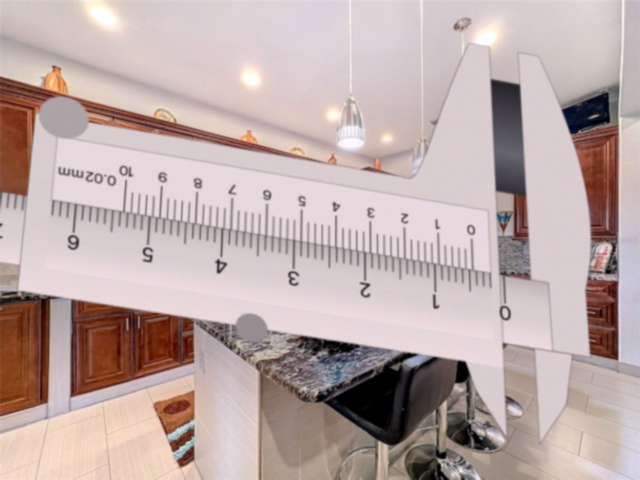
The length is value=4.5 unit=mm
